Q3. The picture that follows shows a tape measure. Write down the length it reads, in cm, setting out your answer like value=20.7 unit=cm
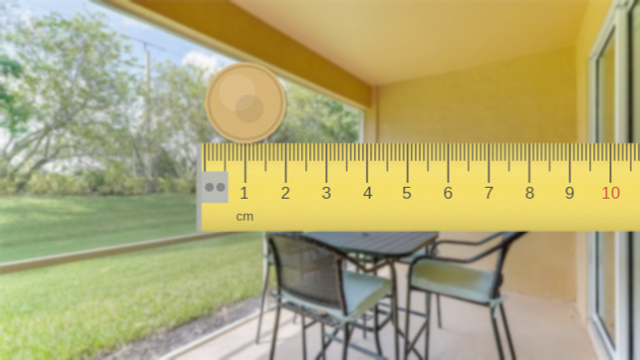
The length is value=2 unit=cm
